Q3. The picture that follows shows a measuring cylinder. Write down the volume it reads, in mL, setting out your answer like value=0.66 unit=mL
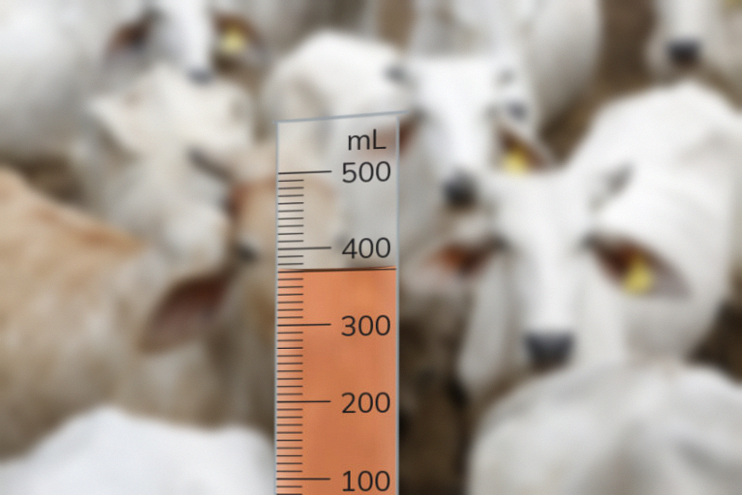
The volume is value=370 unit=mL
